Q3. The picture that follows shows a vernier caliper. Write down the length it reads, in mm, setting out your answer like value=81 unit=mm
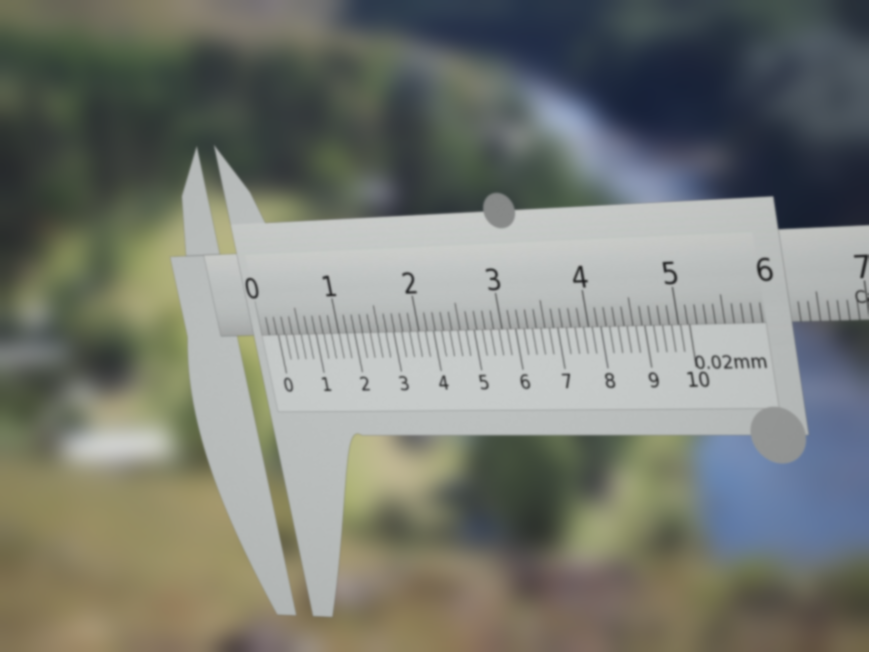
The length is value=2.2 unit=mm
